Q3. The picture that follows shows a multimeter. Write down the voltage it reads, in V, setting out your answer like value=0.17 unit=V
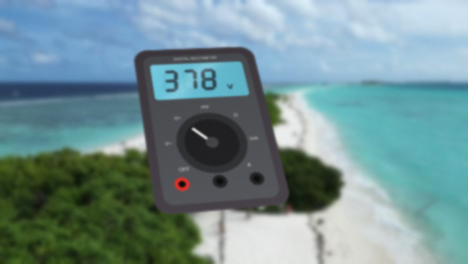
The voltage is value=378 unit=V
